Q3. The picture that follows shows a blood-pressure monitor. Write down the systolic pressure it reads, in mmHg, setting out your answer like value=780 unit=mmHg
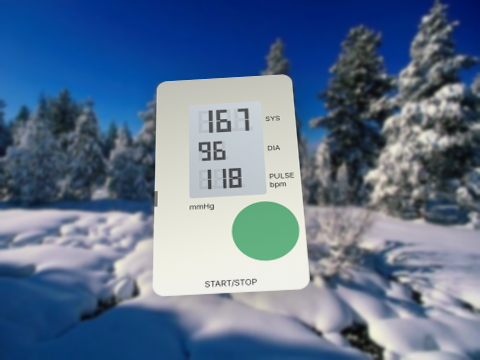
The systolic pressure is value=167 unit=mmHg
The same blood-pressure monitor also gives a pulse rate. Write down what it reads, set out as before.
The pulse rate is value=118 unit=bpm
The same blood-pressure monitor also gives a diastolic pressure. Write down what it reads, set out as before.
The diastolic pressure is value=96 unit=mmHg
